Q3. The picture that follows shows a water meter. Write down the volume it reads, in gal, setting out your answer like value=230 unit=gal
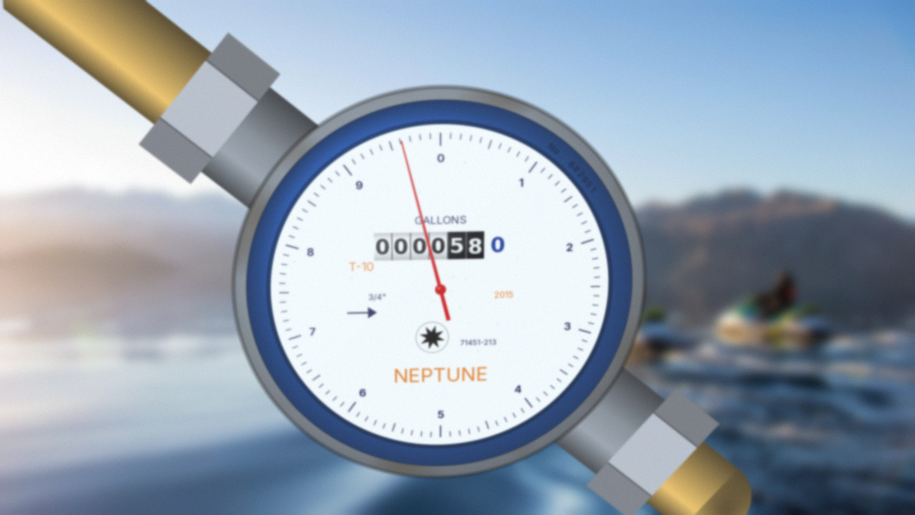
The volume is value=579.6 unit=gal
